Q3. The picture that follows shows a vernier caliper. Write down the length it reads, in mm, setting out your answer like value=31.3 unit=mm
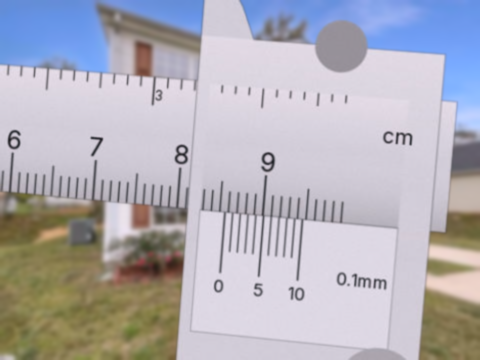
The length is value=85.6 unit=mm
